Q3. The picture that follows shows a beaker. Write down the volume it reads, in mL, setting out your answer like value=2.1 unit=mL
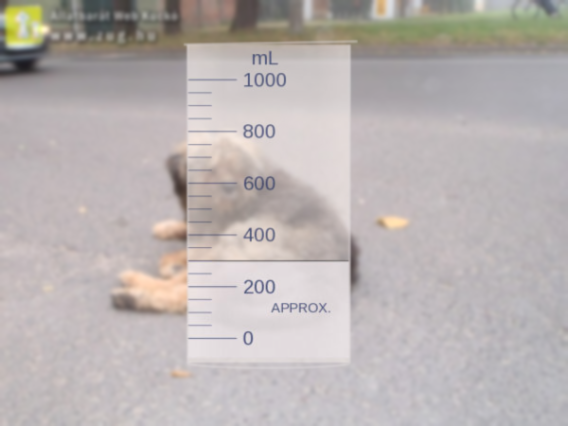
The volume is value=300 unit=mL
